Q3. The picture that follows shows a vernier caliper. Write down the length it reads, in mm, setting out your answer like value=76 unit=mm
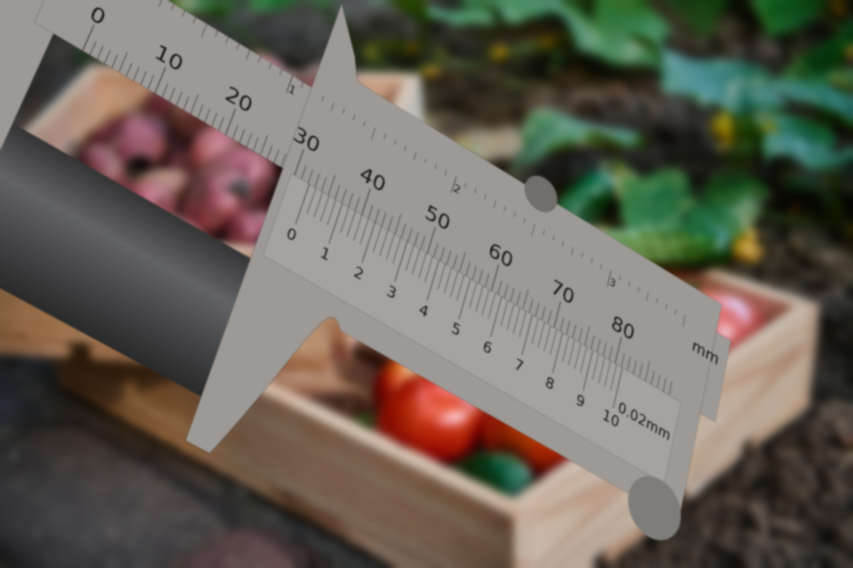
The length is value=32.2 unit=mm
